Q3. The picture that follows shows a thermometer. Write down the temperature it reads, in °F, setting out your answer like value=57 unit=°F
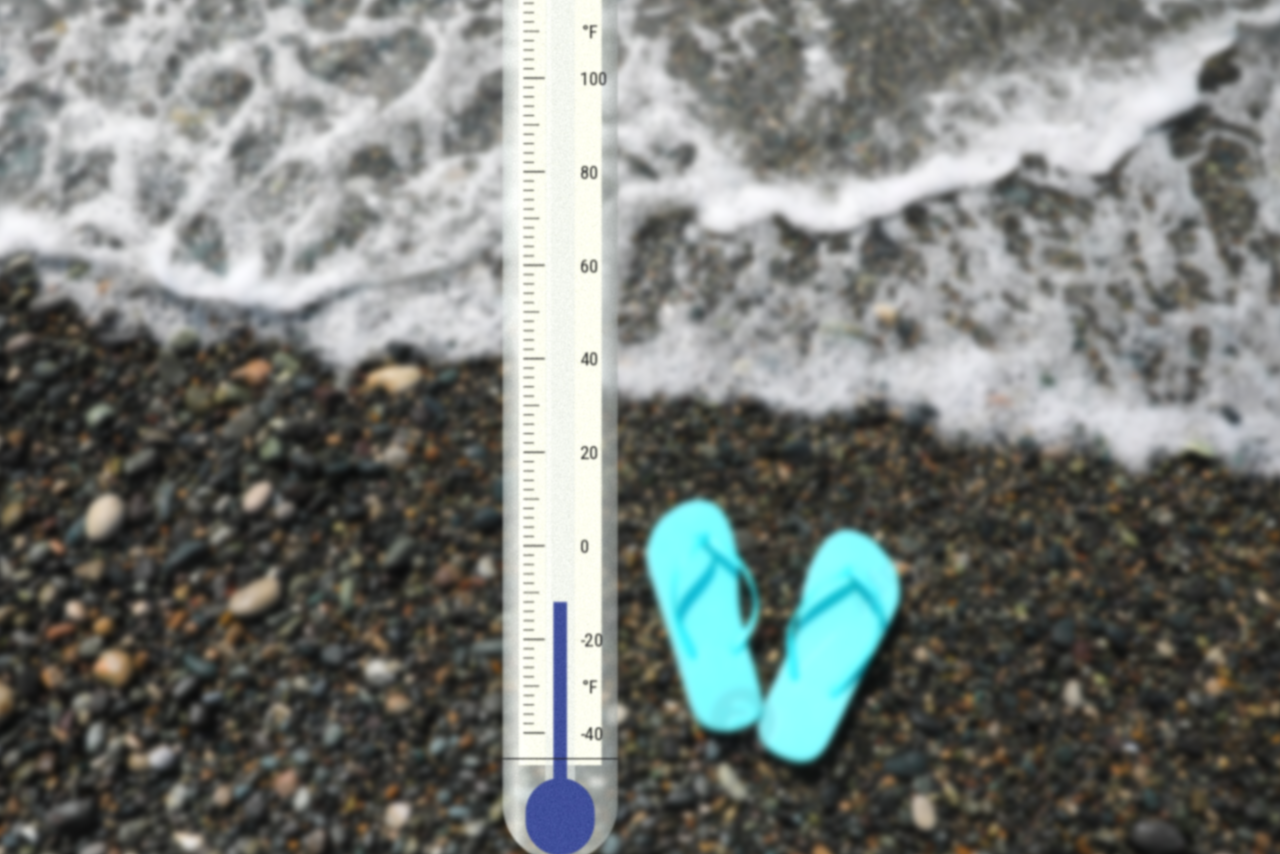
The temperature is value=-12 unit=°F
